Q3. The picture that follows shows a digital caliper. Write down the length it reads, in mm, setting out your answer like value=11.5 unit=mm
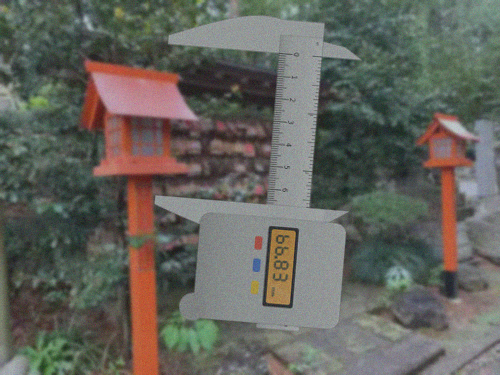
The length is value=66.83 unit=mm
